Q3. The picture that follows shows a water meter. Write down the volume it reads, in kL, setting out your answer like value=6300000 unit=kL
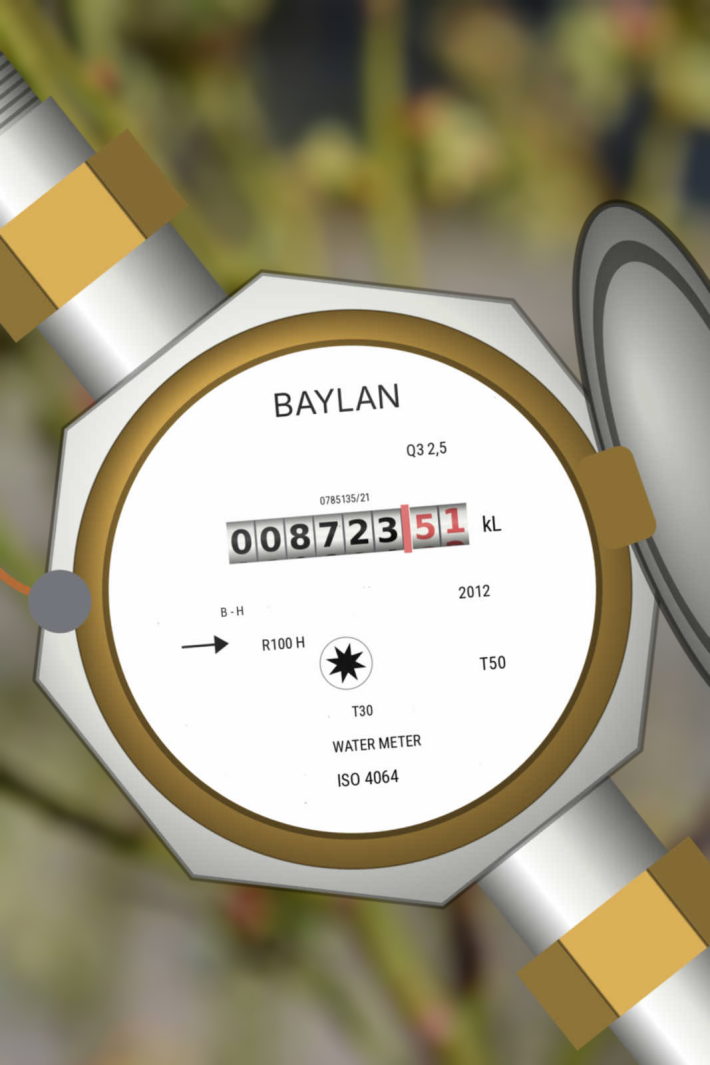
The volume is value=8723.51 unit=kL
